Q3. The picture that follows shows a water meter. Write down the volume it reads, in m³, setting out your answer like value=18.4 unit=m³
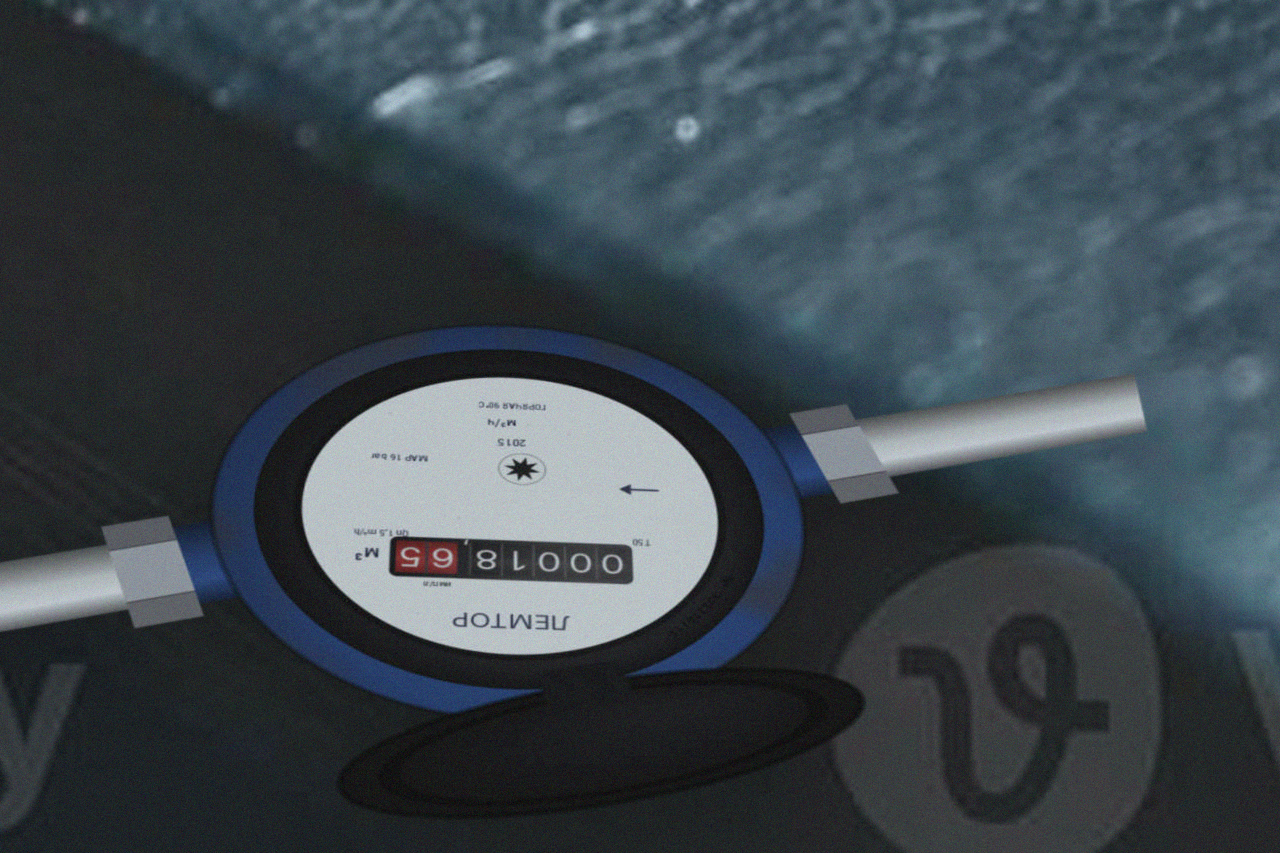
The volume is value=18.65 unit=m³
